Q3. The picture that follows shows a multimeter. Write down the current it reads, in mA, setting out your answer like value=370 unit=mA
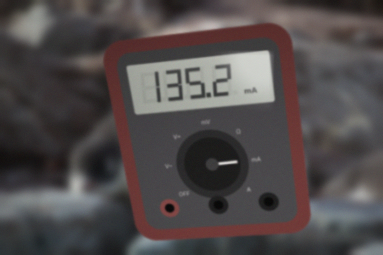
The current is value=135.2 unit=mA
